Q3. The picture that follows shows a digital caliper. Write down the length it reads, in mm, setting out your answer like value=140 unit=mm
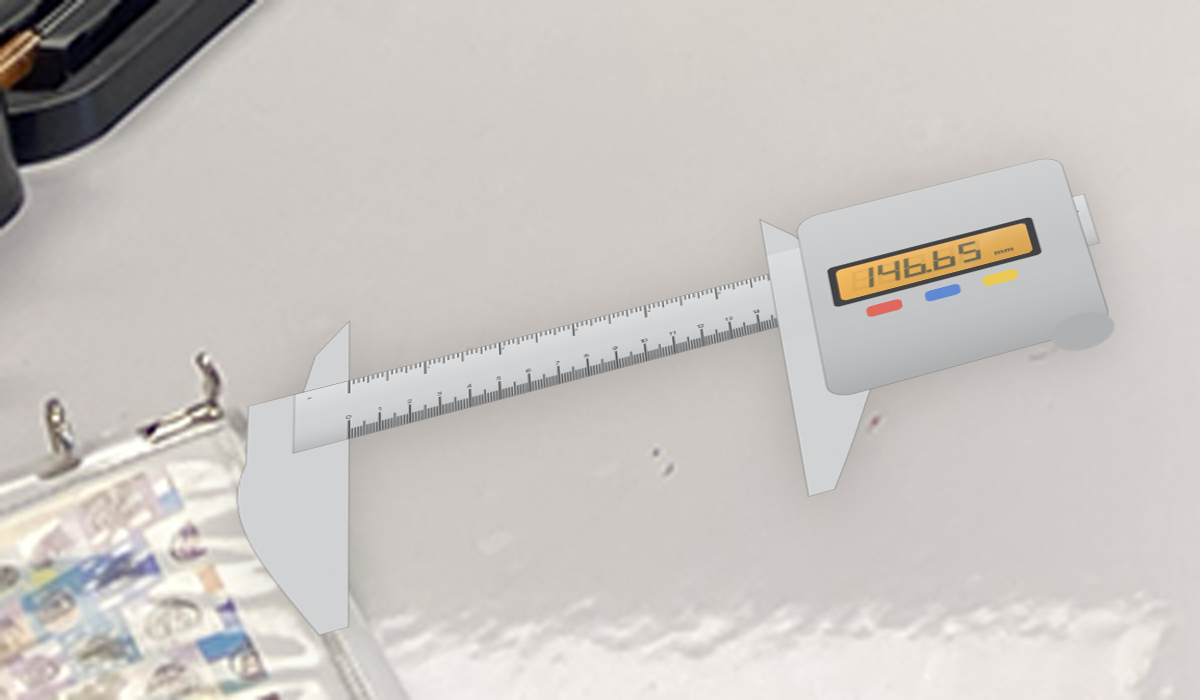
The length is value=146.65 unit=mm
